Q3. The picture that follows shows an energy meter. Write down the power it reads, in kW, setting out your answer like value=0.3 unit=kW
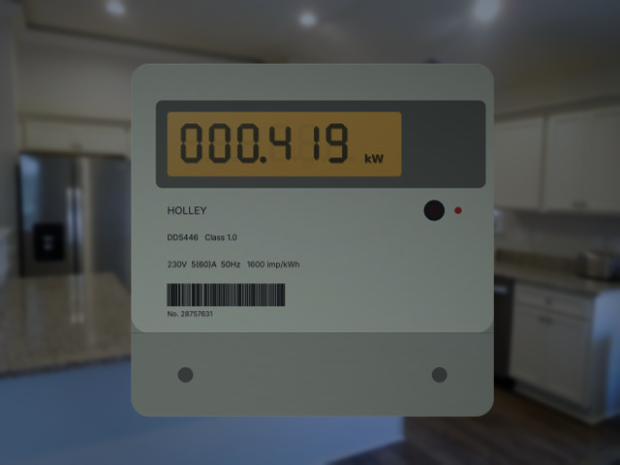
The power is value=0.419 unit=kW
